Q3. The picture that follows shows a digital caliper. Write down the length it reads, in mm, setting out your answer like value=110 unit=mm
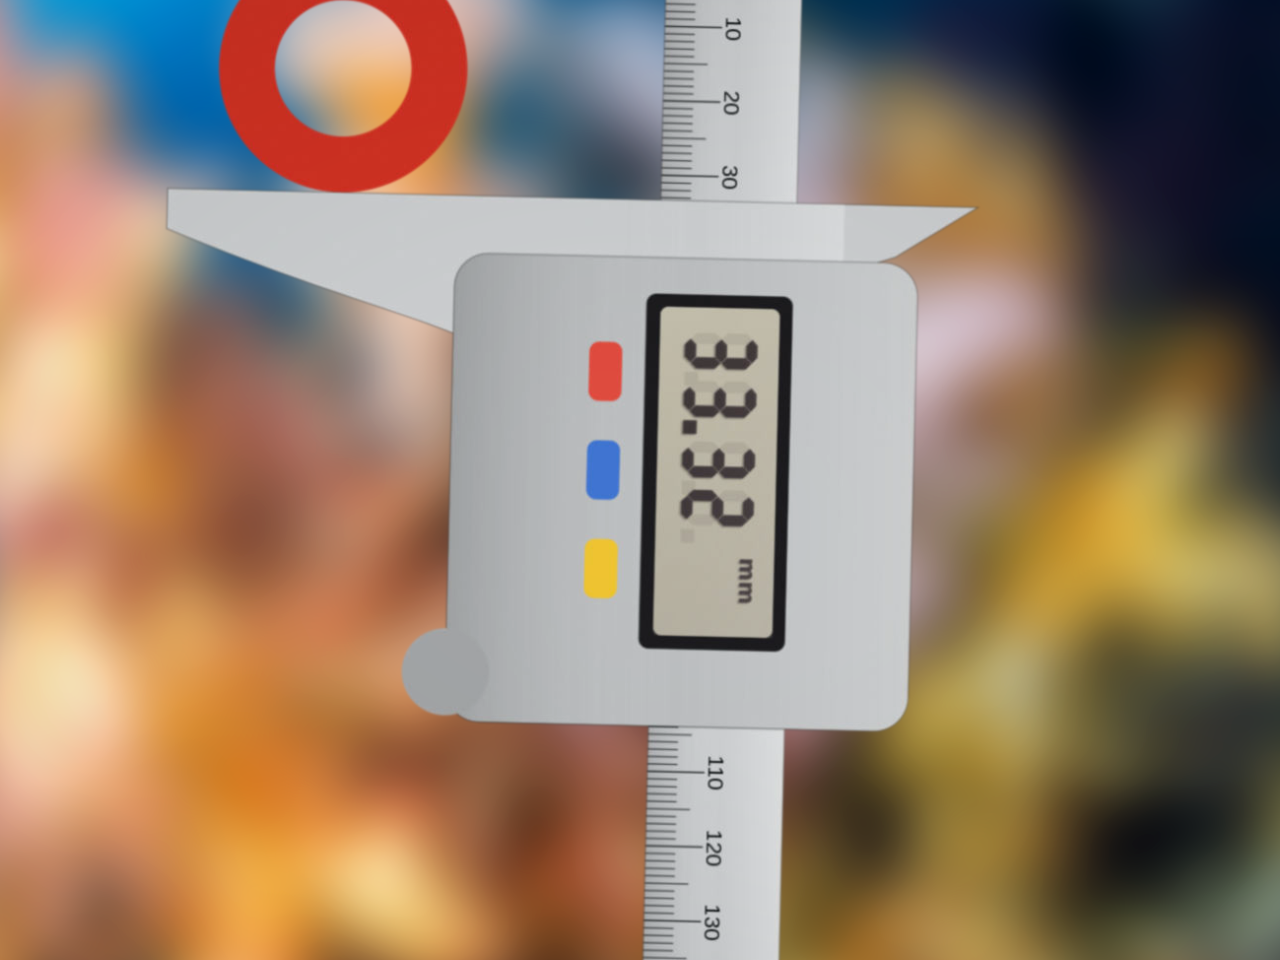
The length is value=33.32 unit=mm
